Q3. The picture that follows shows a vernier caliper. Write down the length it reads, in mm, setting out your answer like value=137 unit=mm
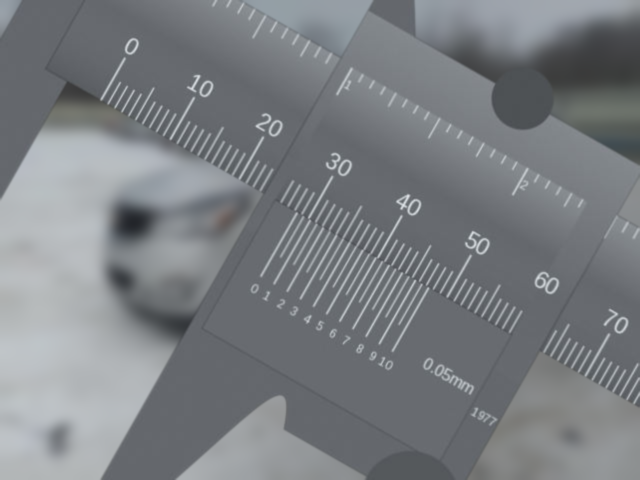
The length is value=28.4 unit=mm
